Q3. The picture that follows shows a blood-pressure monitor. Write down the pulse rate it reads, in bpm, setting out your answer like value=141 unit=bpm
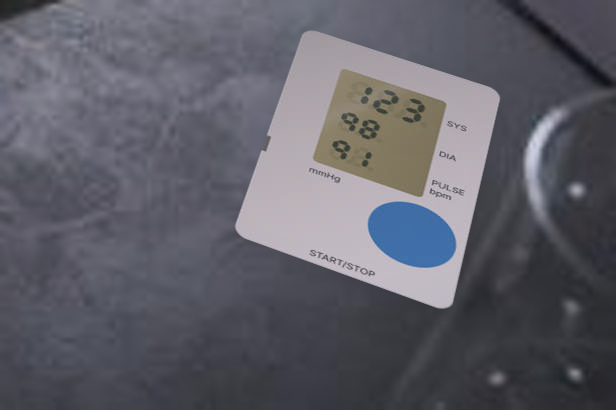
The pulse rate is value=91 unit=bpm
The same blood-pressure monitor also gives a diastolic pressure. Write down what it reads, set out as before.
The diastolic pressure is value=98 unit=mmHg
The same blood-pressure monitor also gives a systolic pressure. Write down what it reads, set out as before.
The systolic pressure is value=123 unit=mmHg
